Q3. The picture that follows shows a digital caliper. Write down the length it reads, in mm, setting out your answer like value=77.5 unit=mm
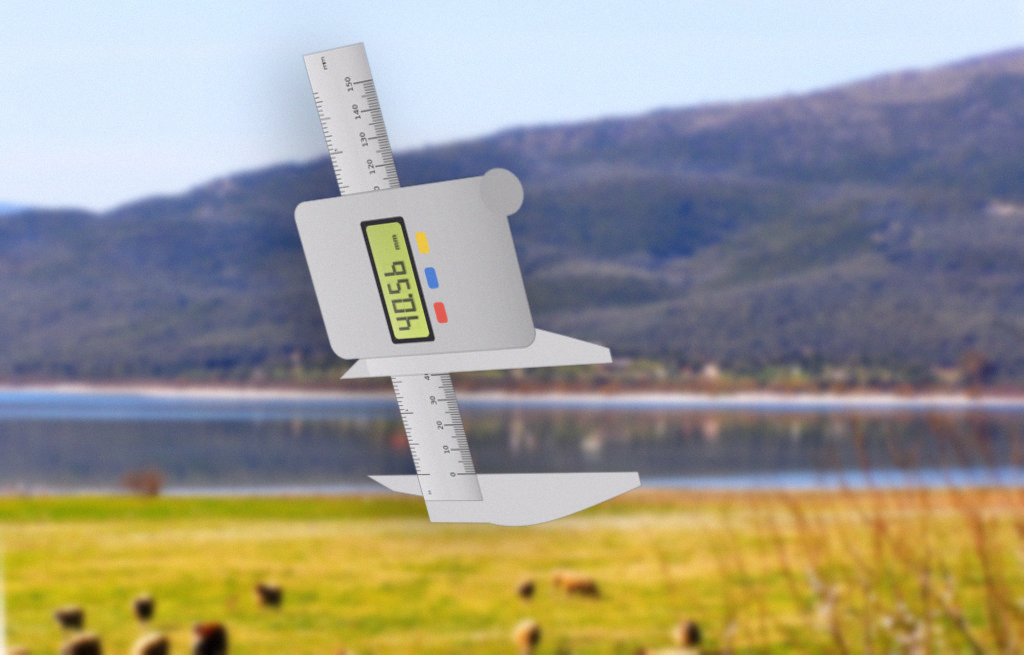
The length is value=40.56 unit=mm
